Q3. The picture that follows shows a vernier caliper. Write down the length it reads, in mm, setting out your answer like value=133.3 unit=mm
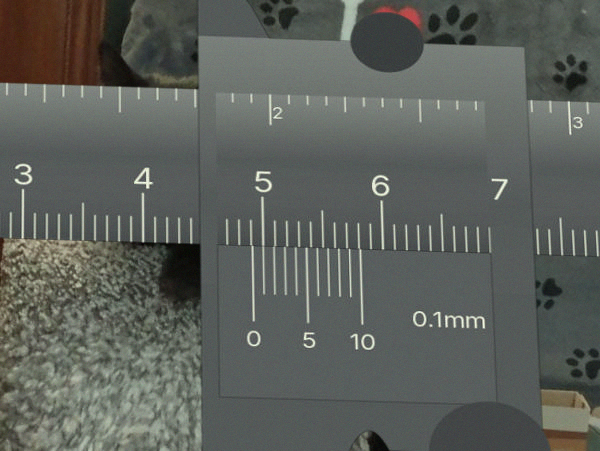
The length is value=49.1 unit=mm
